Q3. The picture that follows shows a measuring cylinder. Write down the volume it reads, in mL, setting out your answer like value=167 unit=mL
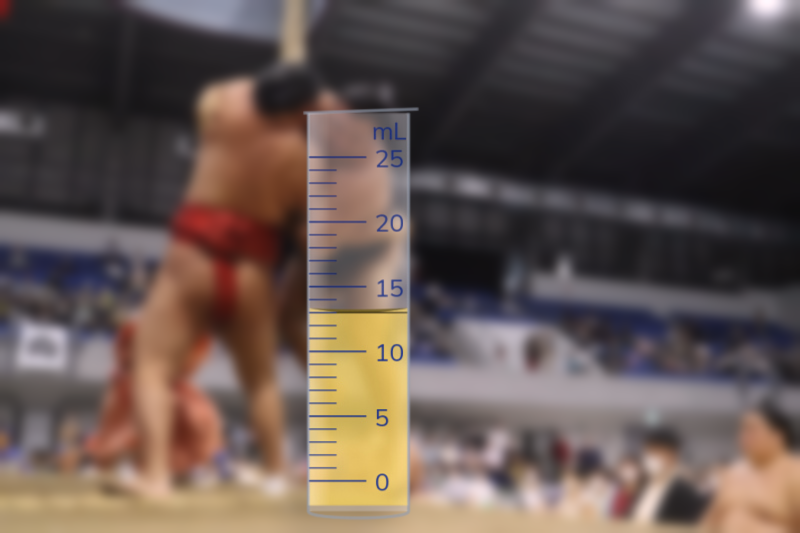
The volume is value=13 unit=mL
